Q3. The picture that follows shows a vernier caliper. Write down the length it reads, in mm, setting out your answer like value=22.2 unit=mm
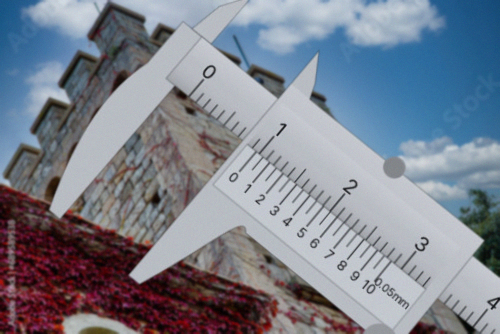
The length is value=9.6 unit=mm
